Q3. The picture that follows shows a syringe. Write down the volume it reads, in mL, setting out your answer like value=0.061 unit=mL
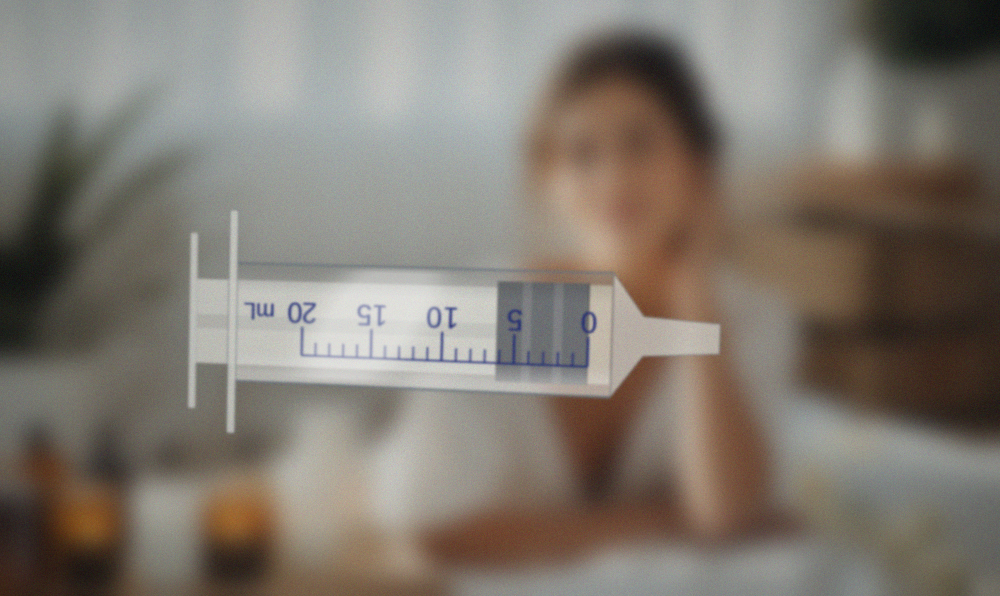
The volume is value=0 unit=mL
